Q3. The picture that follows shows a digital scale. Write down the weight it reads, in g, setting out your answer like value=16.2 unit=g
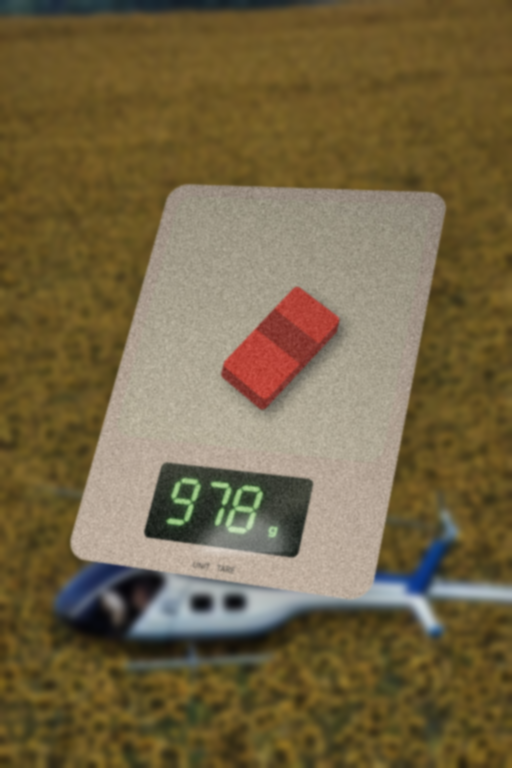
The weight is value=978 unit=g
